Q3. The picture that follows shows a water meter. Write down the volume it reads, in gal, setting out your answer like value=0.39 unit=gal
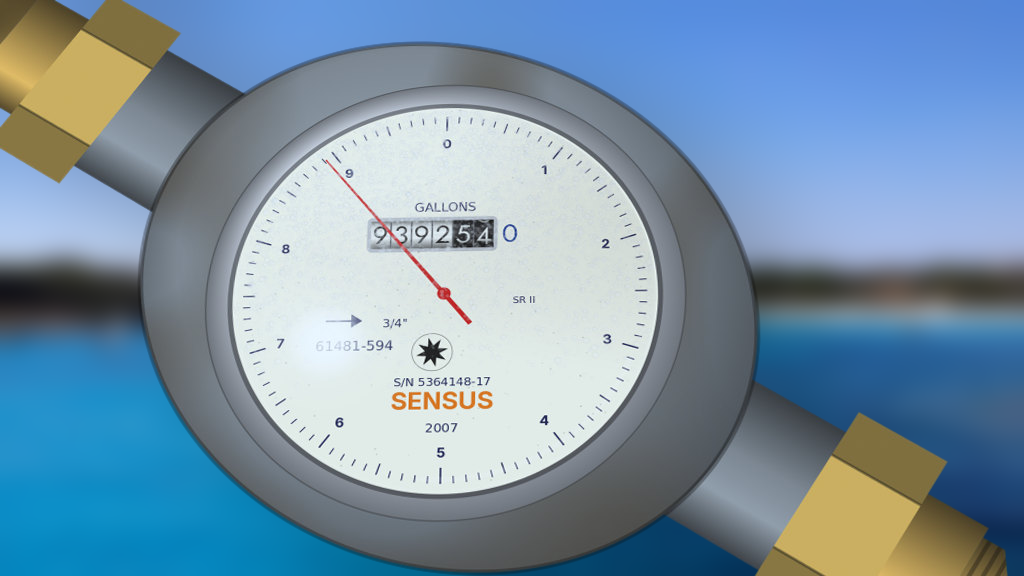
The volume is value=9392538.9 unit=gal
